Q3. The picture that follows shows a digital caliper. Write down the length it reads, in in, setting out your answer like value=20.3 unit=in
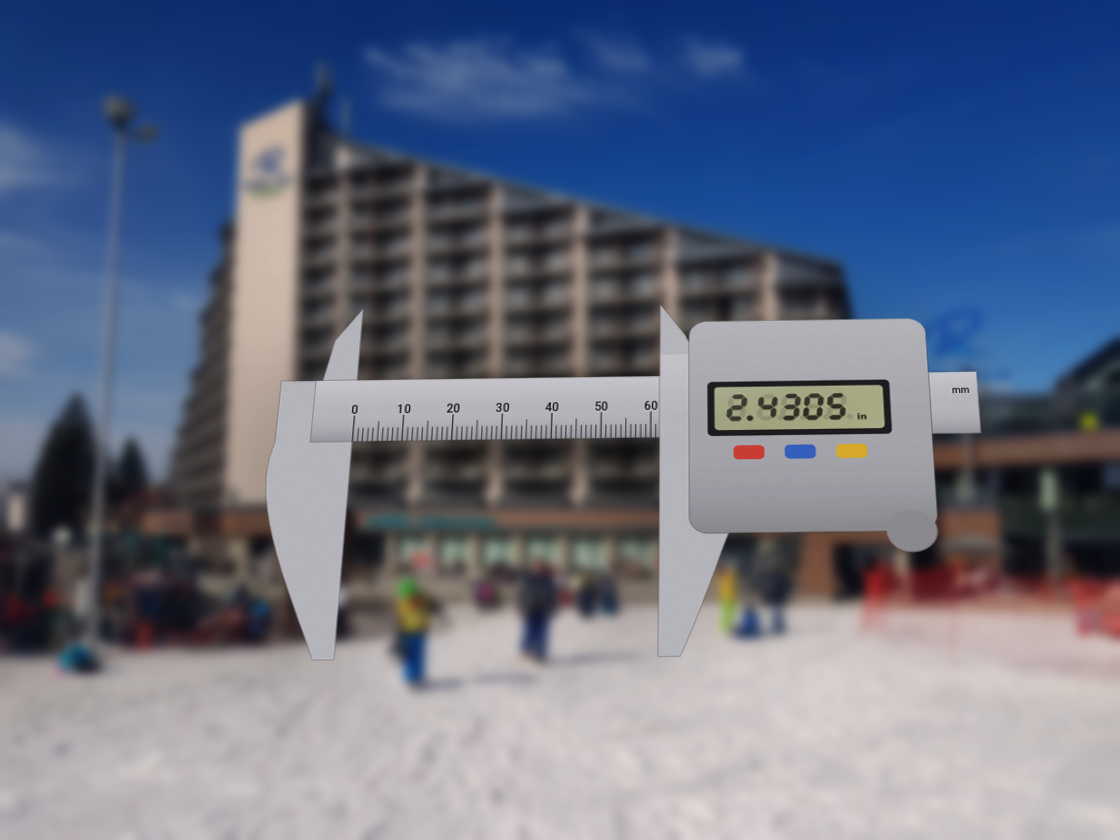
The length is value=2.4305 unit=in
